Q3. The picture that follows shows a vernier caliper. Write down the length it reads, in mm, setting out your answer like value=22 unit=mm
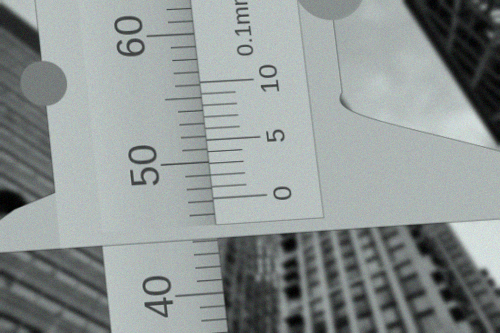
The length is value=47.2 unit=mm
